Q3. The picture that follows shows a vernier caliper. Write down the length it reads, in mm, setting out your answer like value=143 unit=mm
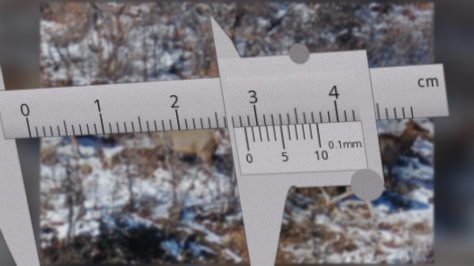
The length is value=28.4 unit=mm
